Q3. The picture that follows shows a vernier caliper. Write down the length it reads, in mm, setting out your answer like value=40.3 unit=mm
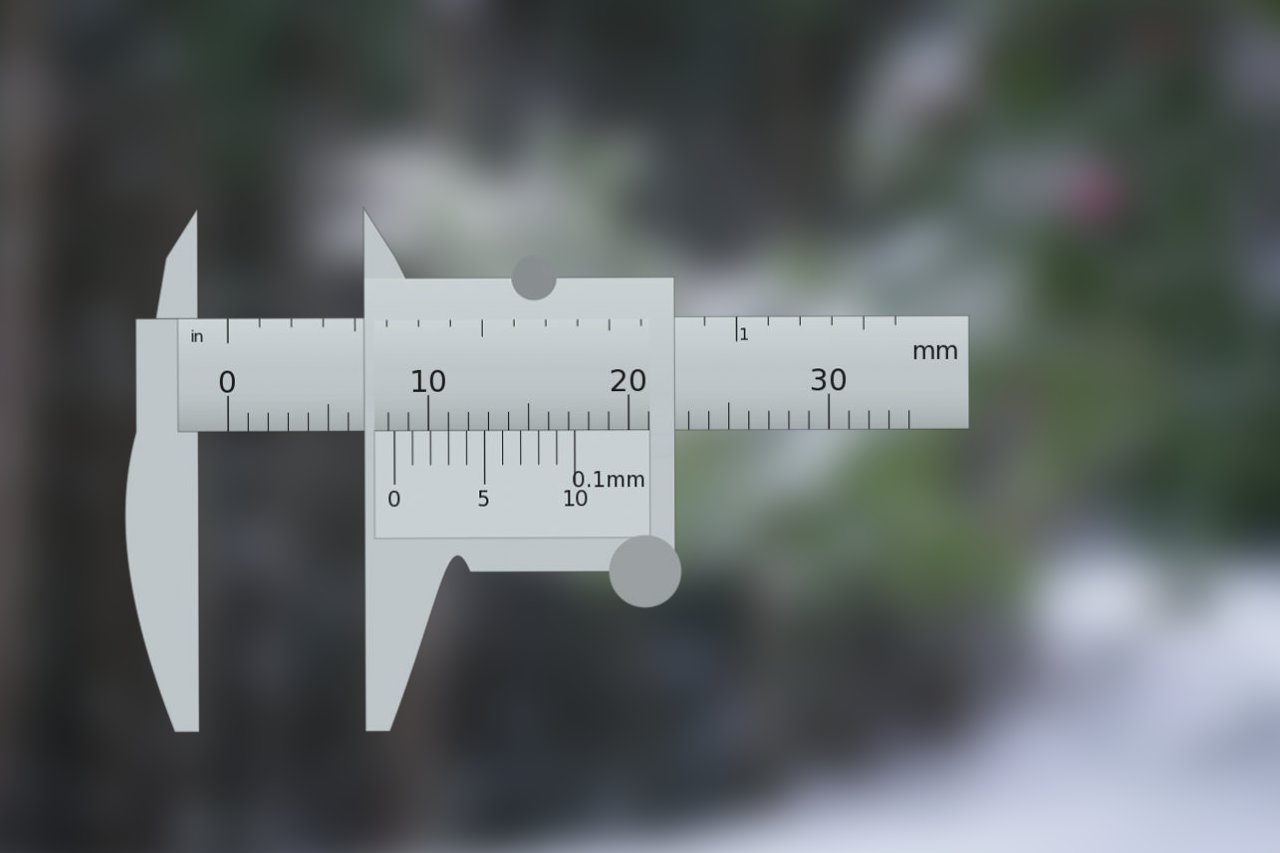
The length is value=8.3 unit=mm
